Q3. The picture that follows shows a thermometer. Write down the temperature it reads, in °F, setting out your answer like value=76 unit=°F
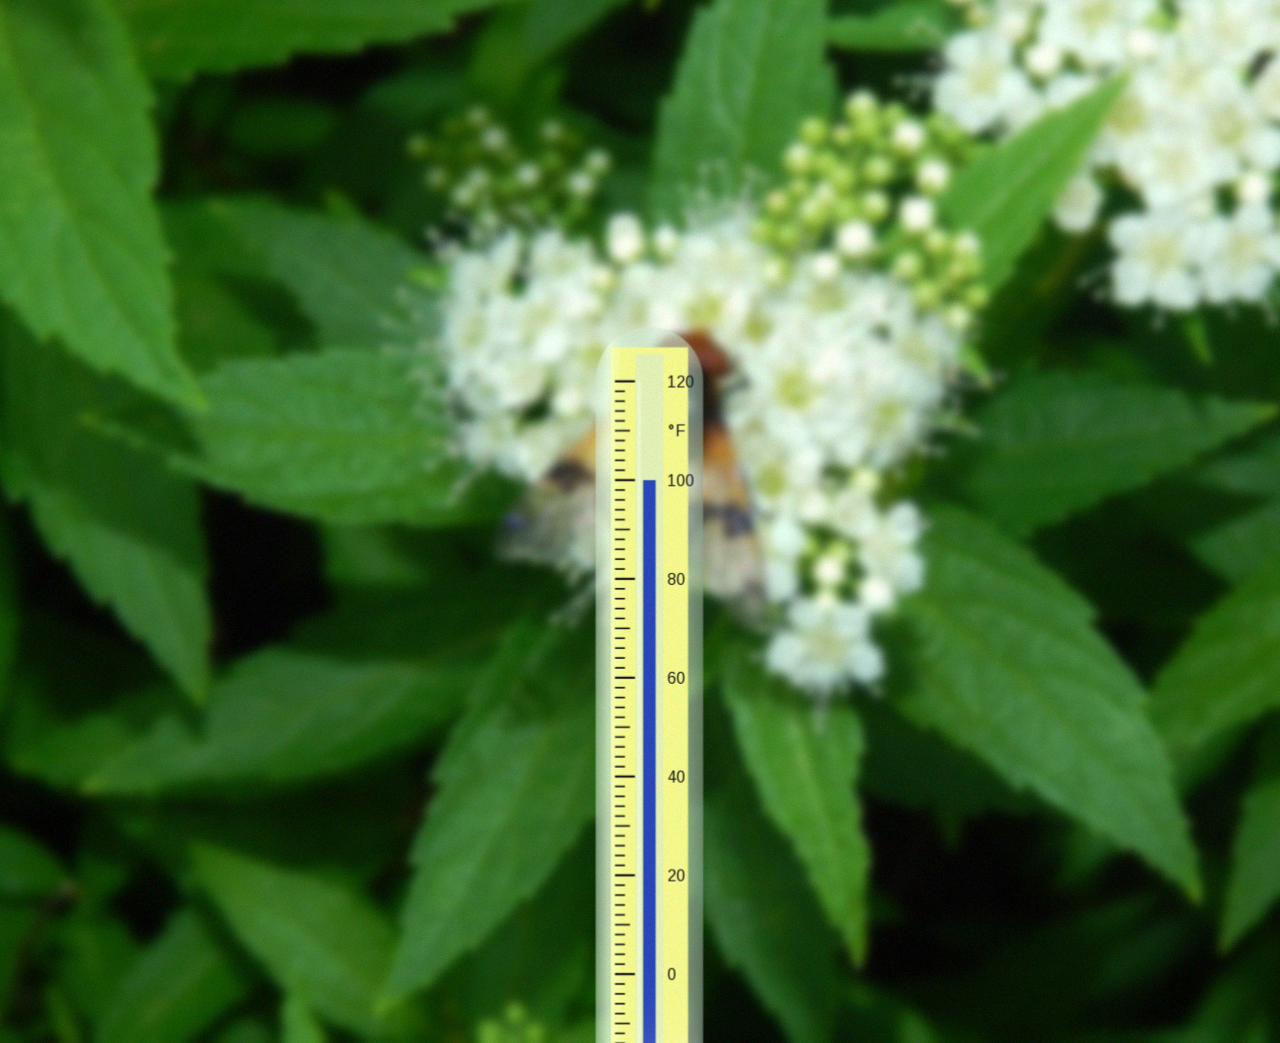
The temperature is value=100 unit=°F
